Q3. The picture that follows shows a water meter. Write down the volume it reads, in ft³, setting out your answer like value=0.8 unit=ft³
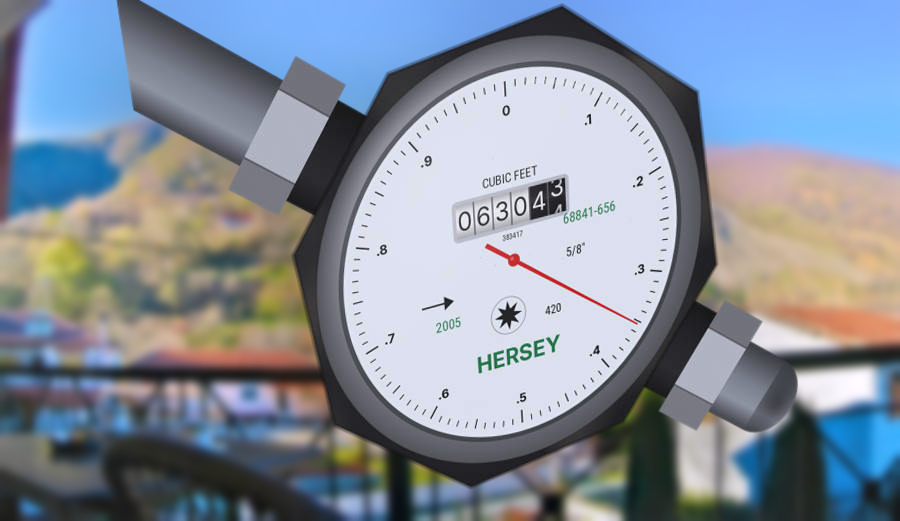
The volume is value=63043.35 unit=ft³
